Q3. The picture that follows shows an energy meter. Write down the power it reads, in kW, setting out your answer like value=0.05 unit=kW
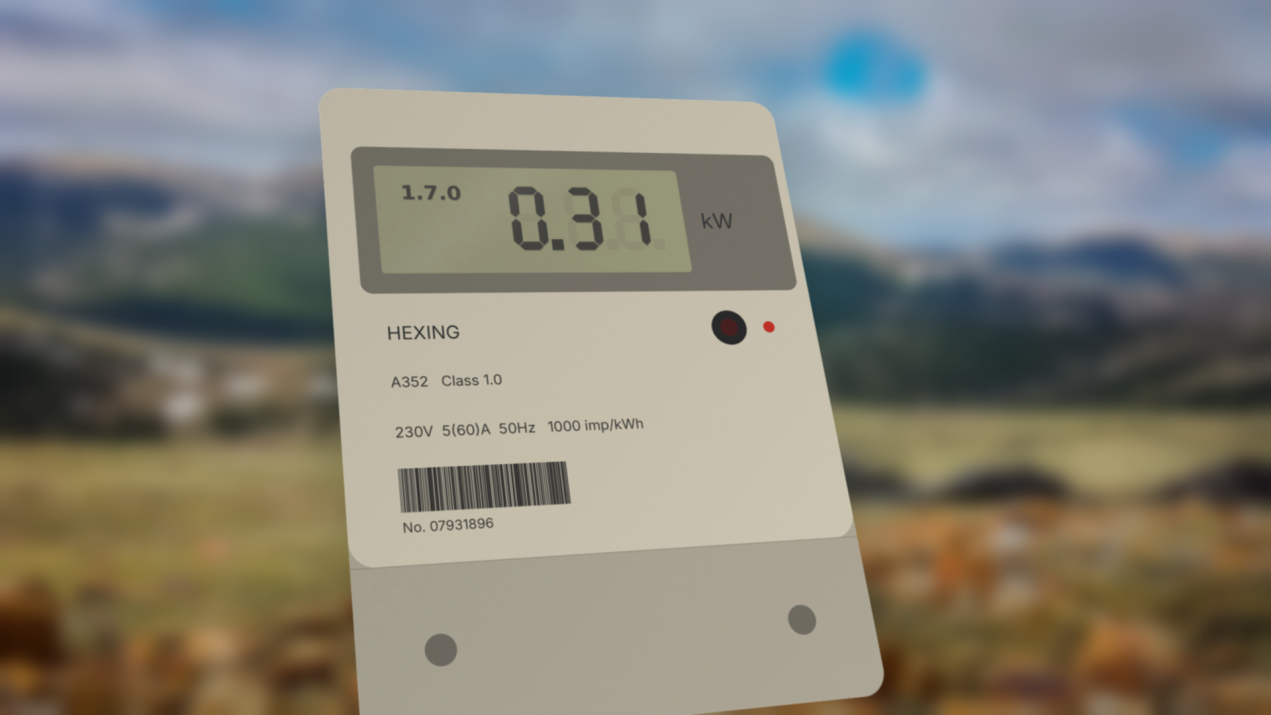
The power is value=0.31 unit=kW
